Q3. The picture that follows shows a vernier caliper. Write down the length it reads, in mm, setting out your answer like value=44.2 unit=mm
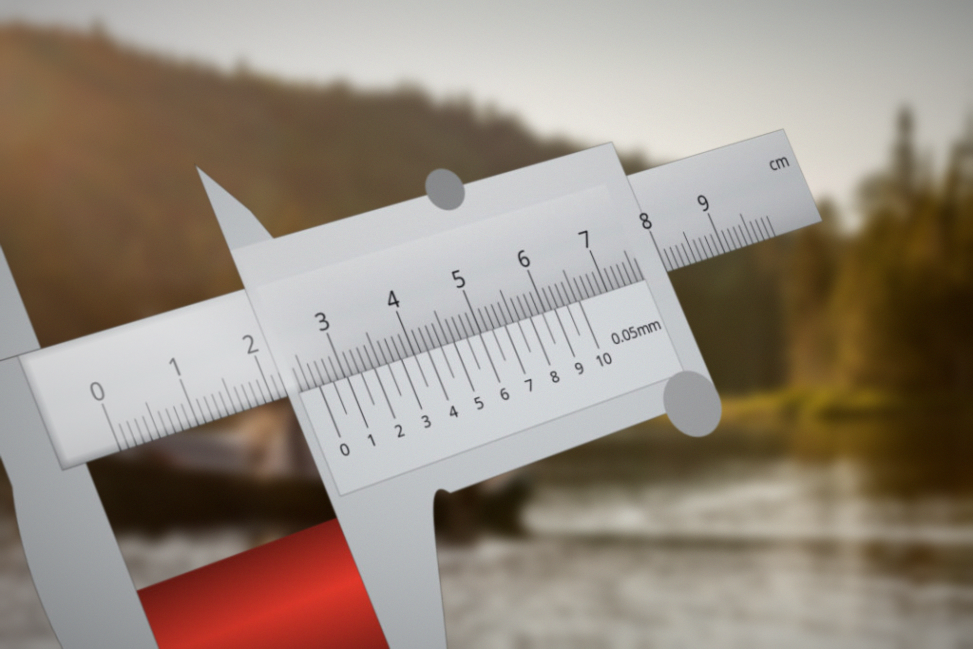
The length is value=26.4 unit=mm
